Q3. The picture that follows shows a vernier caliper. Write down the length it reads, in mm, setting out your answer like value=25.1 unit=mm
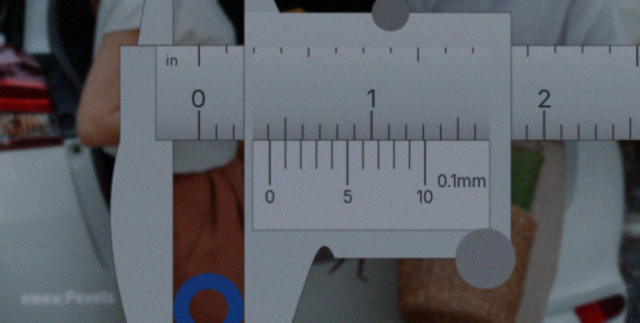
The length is value=4.1 unit=mm
